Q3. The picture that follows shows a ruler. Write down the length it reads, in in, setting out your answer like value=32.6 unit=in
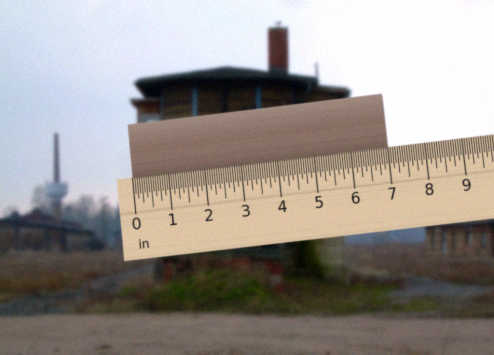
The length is value=7 unit=in
